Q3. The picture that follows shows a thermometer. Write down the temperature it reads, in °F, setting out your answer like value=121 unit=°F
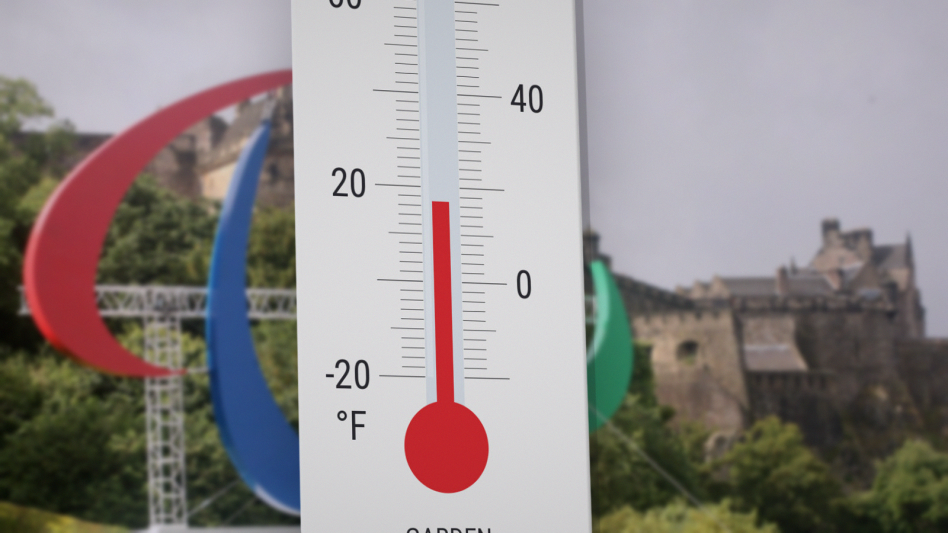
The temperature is value=17 unit=°F
